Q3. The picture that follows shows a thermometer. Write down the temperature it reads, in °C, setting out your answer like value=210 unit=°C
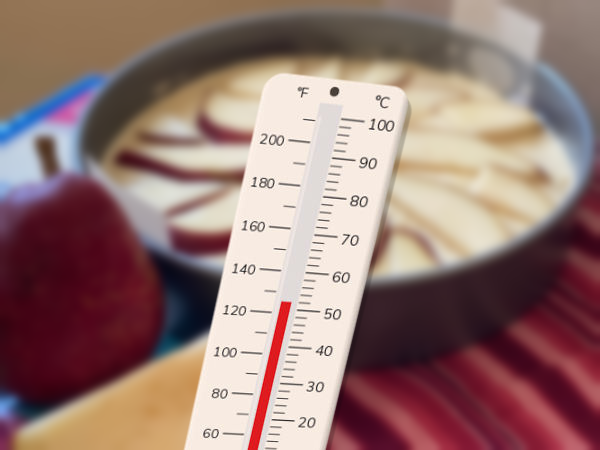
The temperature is value=52 unit=°C
